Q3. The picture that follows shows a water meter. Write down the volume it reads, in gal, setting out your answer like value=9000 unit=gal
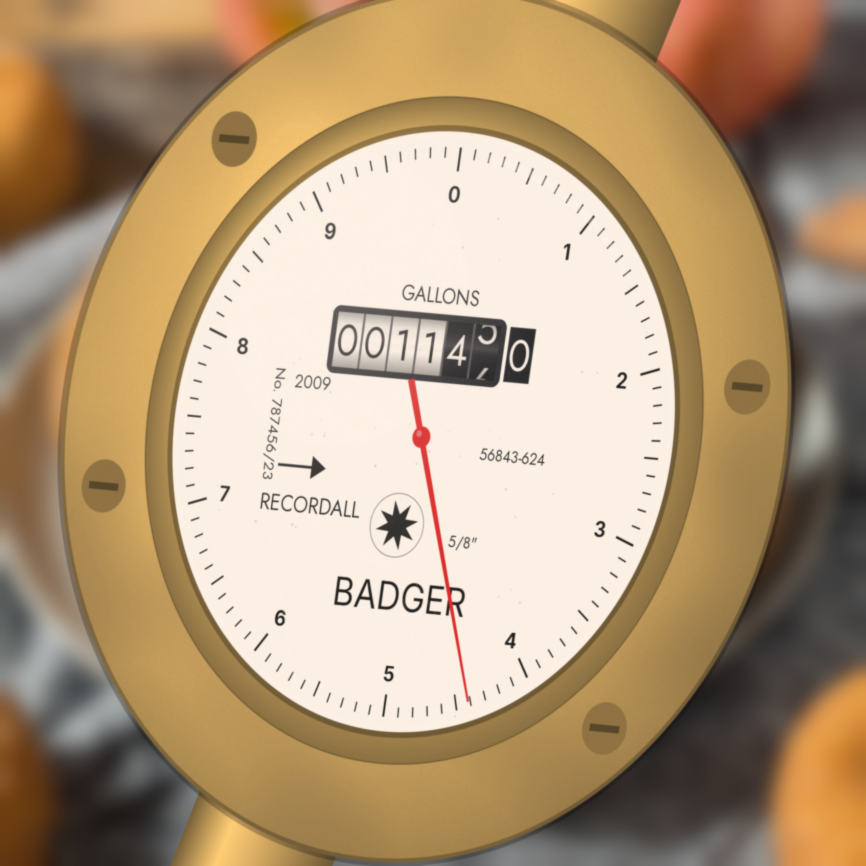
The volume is value=11454.4 unit=gal
